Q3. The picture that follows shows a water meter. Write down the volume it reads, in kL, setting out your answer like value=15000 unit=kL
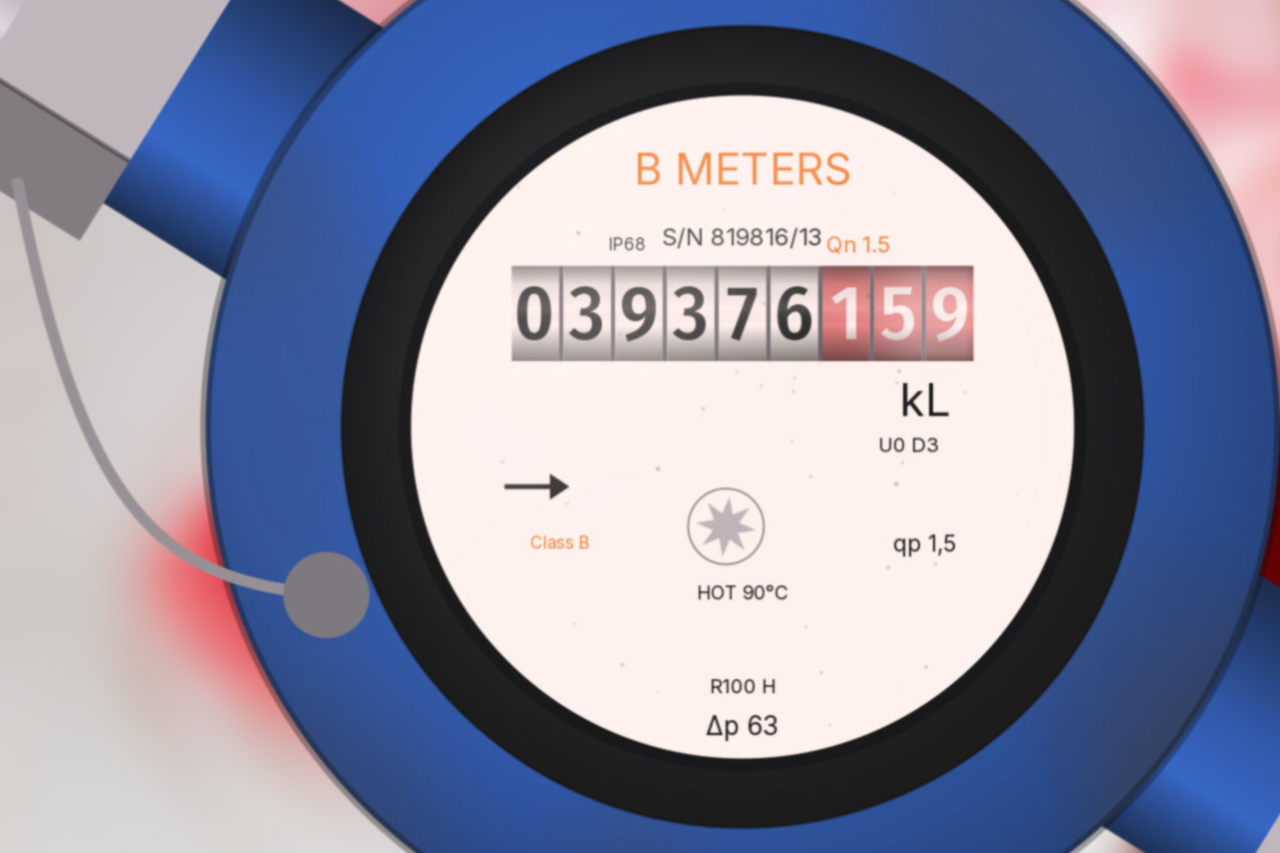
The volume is value=39376.159 unit=kL
